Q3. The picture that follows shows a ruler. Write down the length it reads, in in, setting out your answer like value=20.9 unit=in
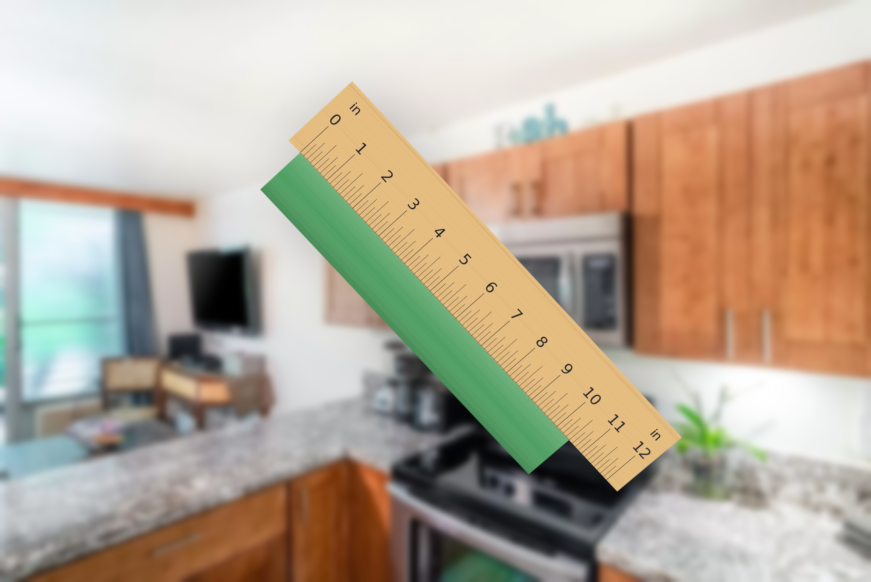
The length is value=10.5 unit=in
